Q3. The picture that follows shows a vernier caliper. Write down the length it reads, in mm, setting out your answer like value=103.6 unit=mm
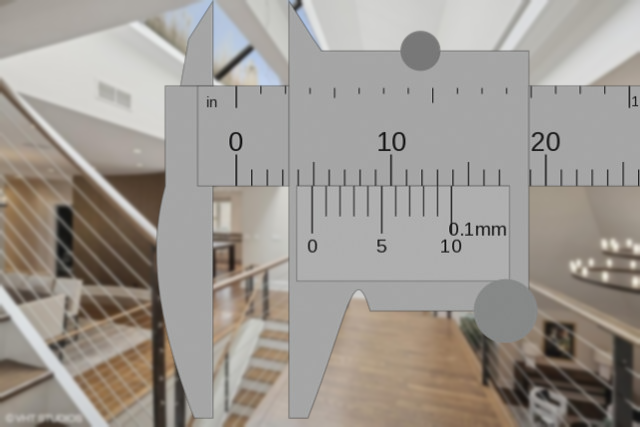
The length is value=4.9 unit=mm
